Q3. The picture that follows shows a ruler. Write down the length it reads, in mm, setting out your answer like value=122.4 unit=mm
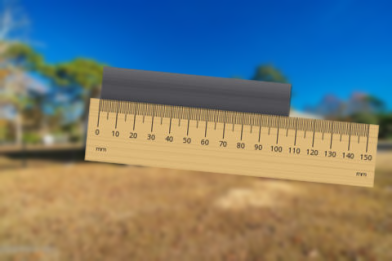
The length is value=105 unit=mm
